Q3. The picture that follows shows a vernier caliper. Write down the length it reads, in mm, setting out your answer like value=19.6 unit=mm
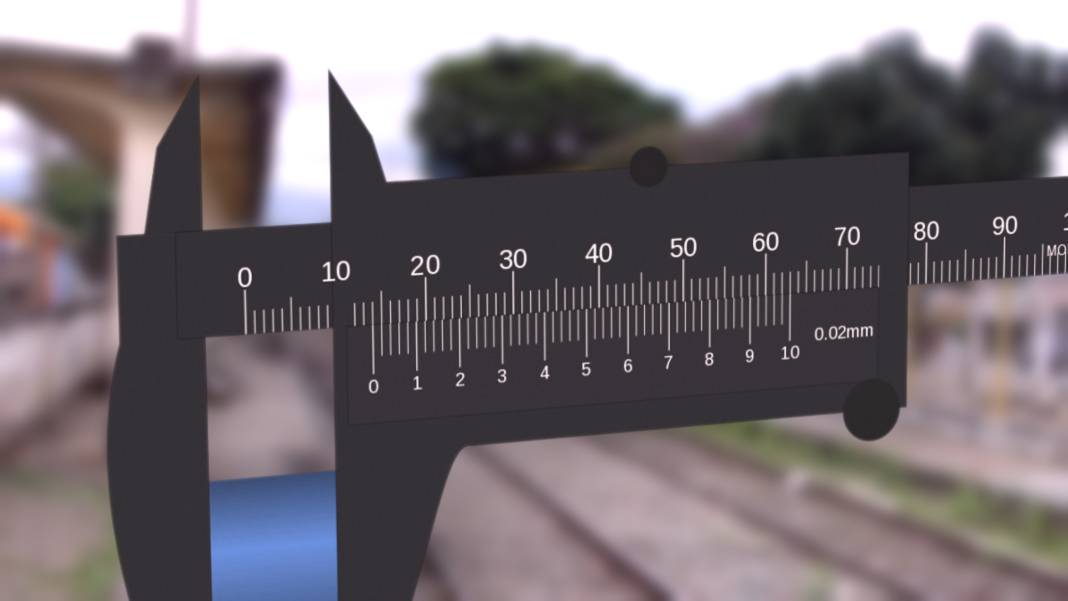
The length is value=14.0 unit=mm
